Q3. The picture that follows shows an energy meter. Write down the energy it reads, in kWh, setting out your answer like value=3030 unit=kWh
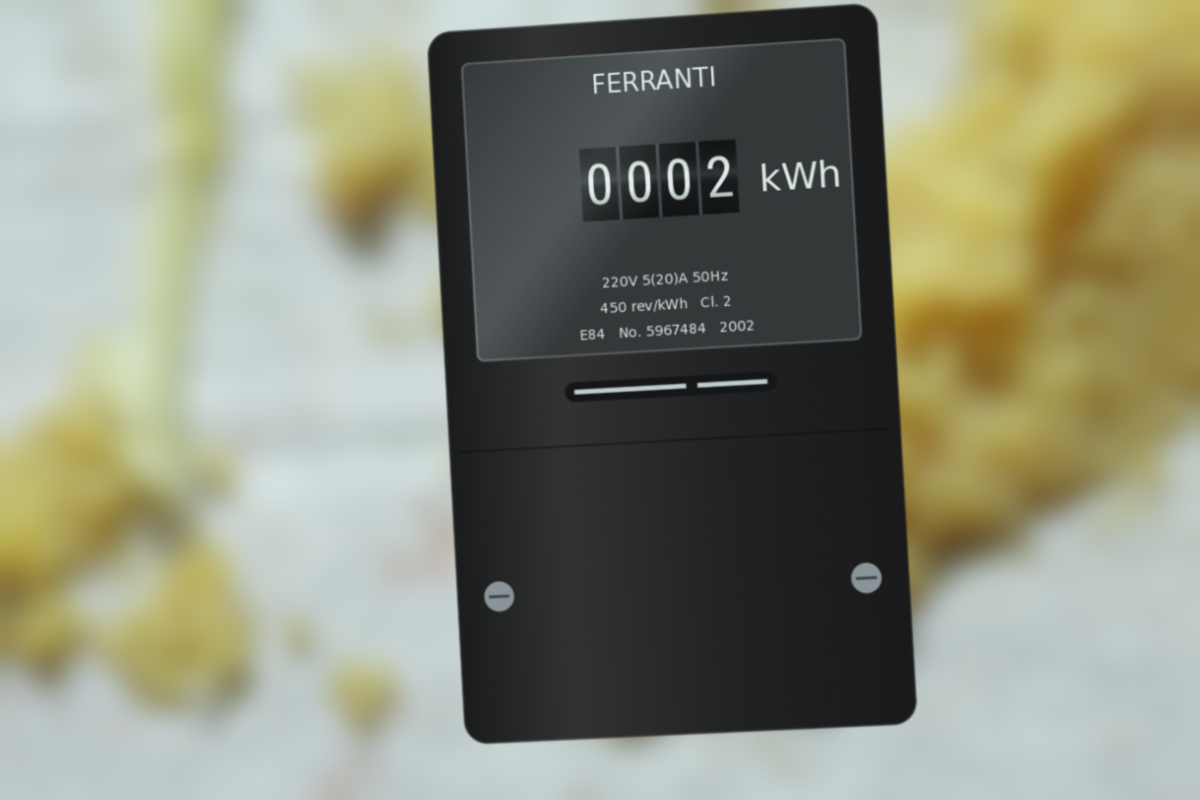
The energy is value=2 unit=kWh
